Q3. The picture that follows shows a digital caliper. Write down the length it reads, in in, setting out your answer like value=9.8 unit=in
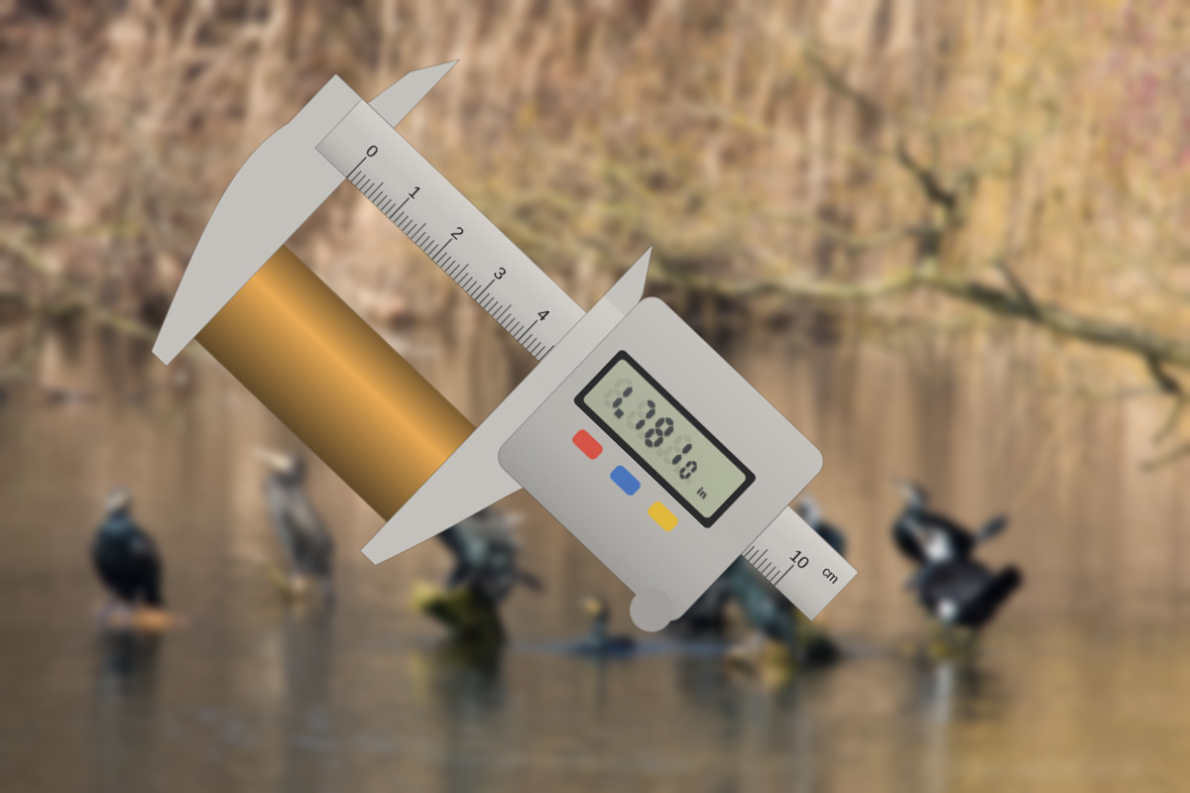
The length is value=1.7810 unit=in
